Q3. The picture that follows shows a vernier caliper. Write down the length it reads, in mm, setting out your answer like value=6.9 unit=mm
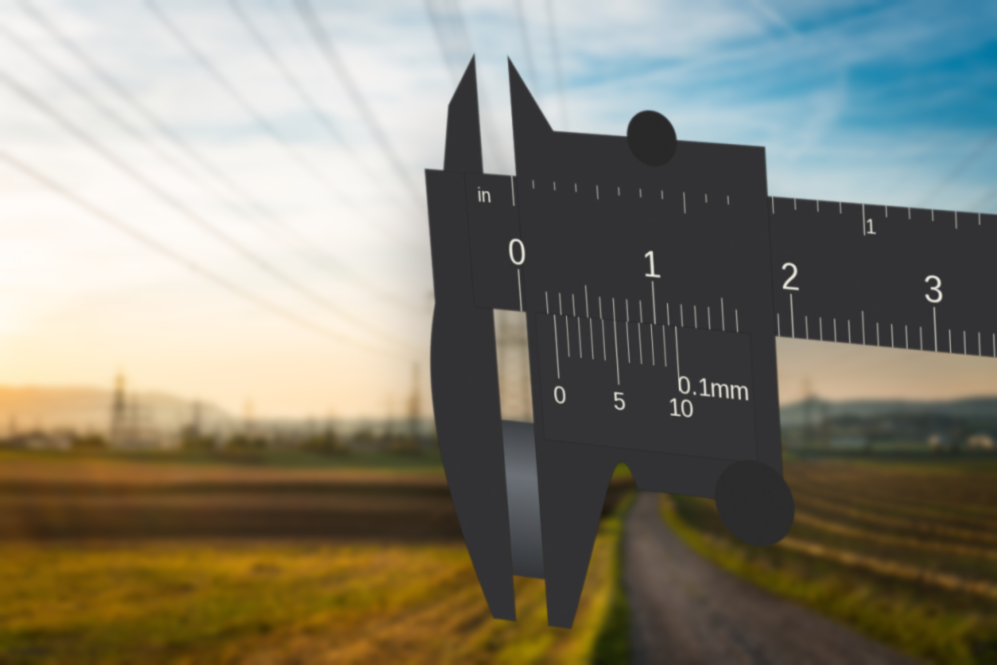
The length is value=2.5 unit=mm
